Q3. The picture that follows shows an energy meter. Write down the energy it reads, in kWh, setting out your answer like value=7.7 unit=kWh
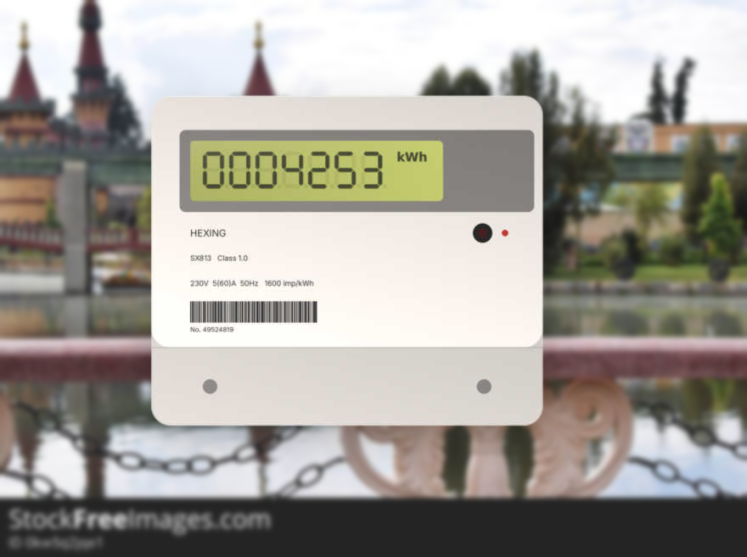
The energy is value=4253 unit=kWh
